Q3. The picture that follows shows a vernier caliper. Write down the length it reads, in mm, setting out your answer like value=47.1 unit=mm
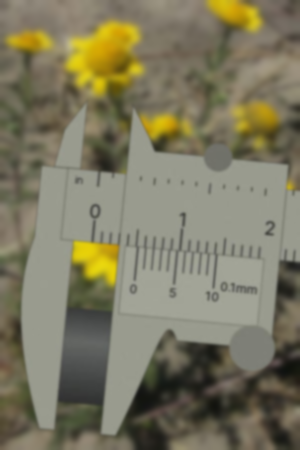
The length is value=5.2 unit=mm
